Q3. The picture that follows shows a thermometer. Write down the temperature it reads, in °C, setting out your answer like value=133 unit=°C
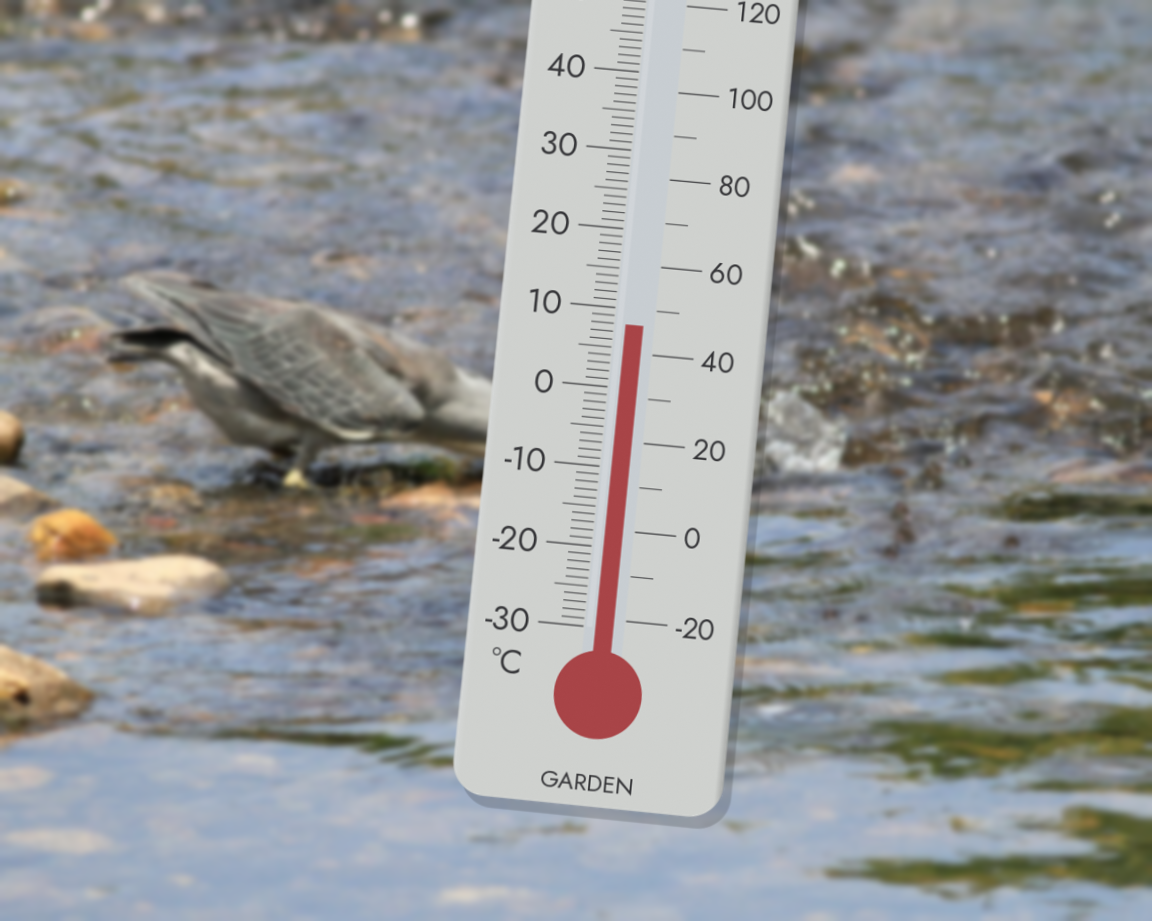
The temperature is value=8 unit=°C
